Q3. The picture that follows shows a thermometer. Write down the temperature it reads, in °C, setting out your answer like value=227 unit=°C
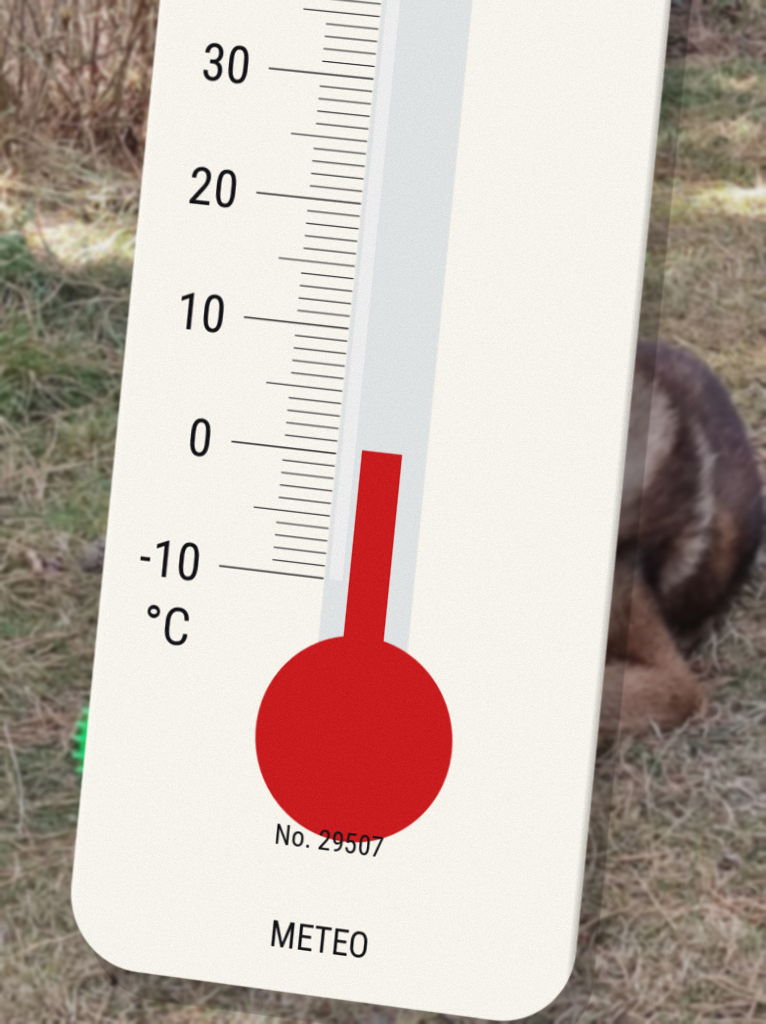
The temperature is value=0.5 unit=°C
